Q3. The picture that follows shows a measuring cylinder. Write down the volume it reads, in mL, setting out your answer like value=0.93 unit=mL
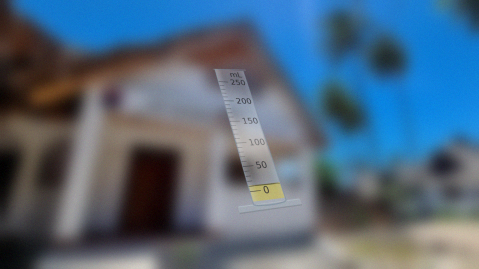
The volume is value=10 unit=mL
